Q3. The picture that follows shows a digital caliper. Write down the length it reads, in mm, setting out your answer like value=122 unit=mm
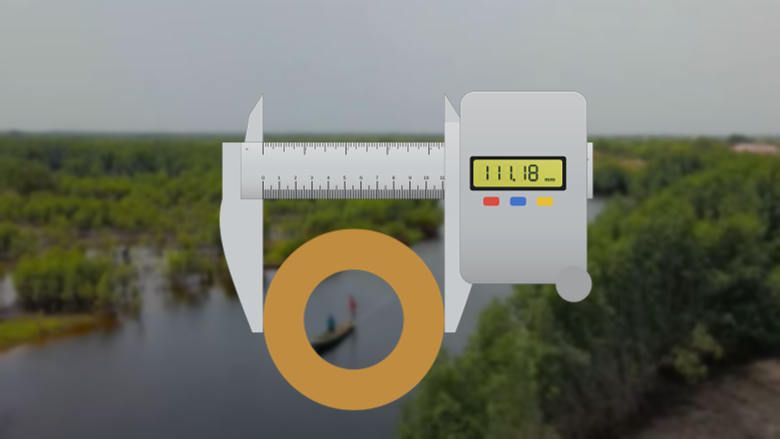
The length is value=111.18 unit=mm
